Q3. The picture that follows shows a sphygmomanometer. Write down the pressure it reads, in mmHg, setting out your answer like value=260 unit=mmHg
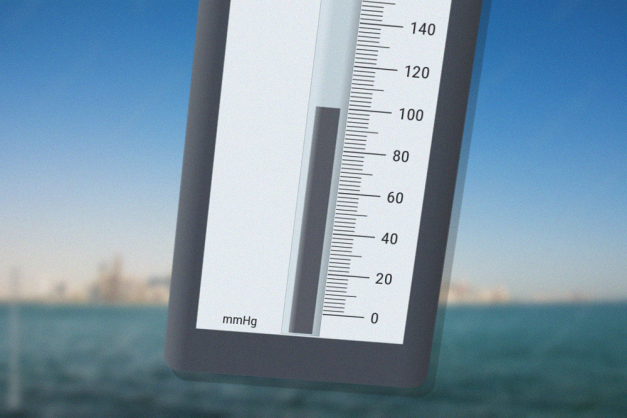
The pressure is value=100 unit=mmHg
